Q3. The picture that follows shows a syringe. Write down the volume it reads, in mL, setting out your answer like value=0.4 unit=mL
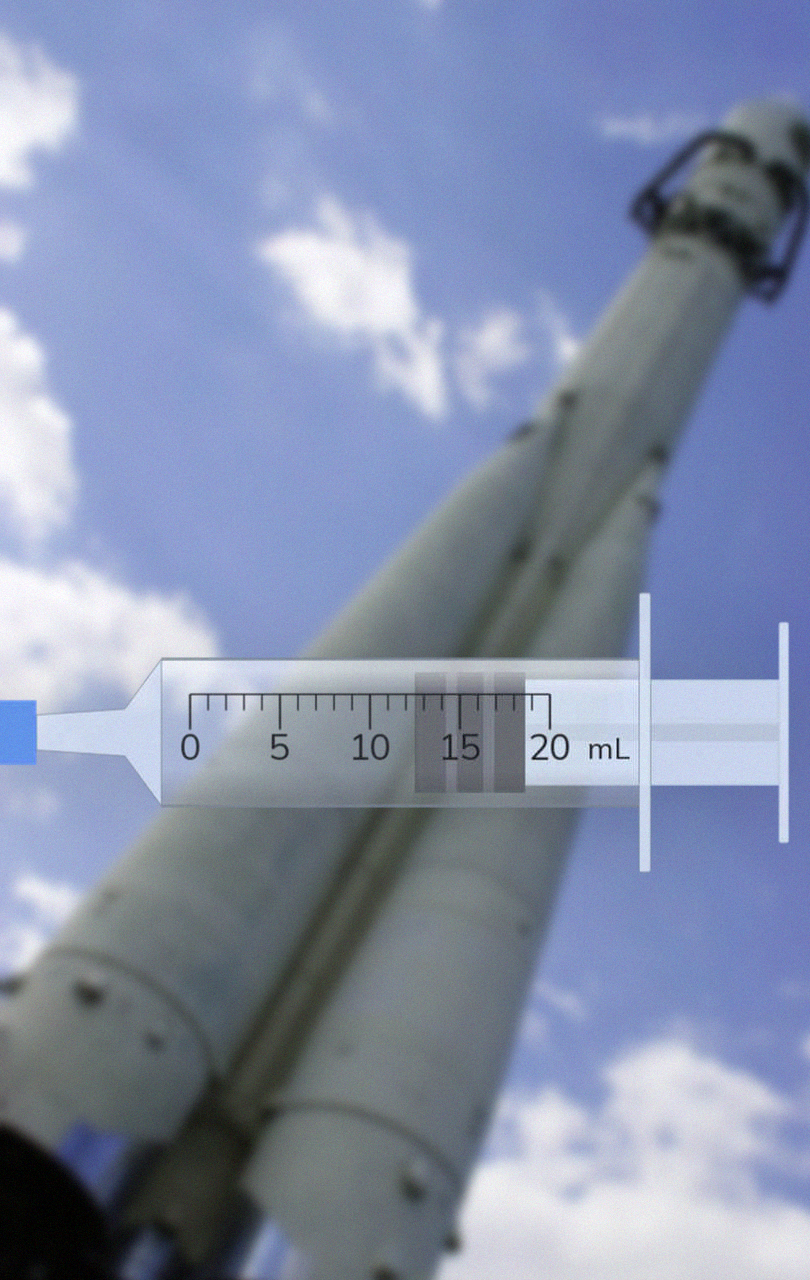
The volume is value=12.5 unit=mL
